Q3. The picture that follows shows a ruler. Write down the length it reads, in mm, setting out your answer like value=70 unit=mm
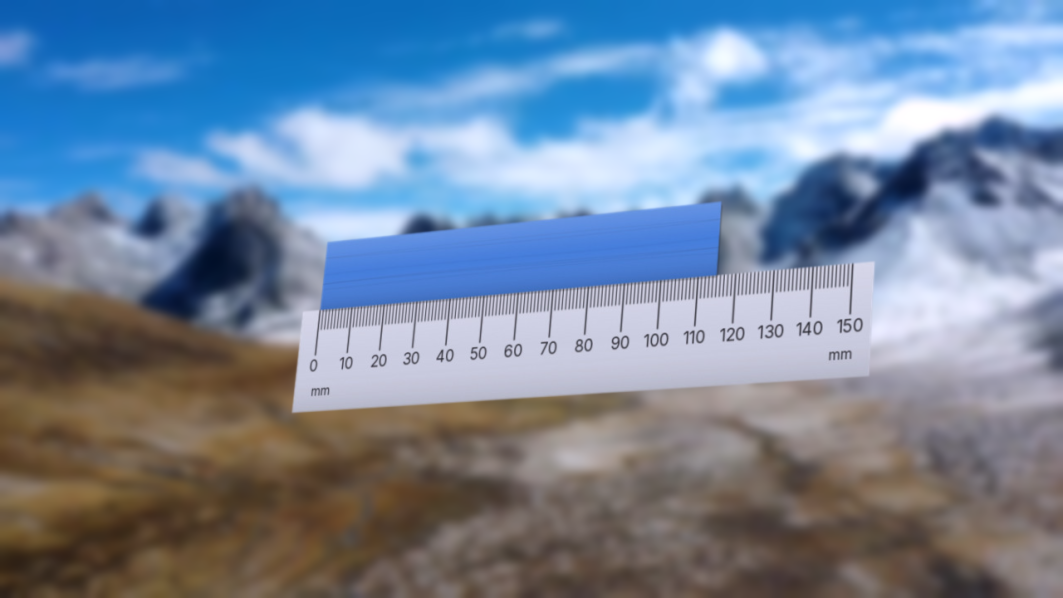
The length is value=115 unit=mm
